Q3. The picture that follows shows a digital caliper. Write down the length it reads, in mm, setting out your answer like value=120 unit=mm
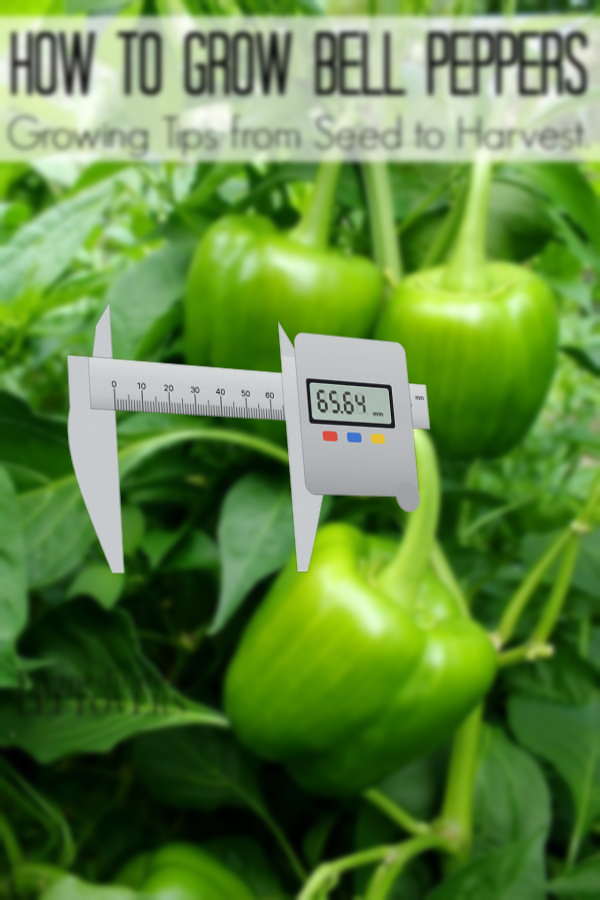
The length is value=65.64 unit=mm
